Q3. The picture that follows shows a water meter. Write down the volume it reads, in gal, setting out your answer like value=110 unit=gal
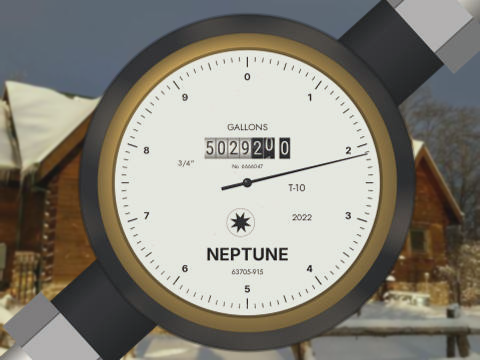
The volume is value=5029202.1 unit=gal
